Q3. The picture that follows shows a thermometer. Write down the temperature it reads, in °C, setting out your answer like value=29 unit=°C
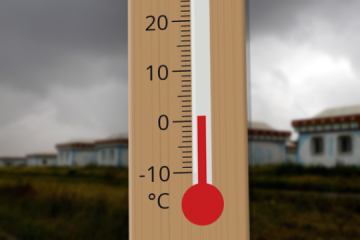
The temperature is value=1 unit=°C
